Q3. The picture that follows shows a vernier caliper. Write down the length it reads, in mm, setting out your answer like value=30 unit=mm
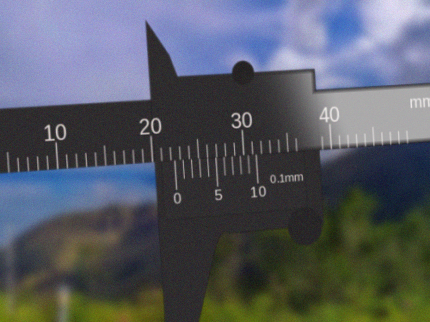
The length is value=22.4 unit=mm
